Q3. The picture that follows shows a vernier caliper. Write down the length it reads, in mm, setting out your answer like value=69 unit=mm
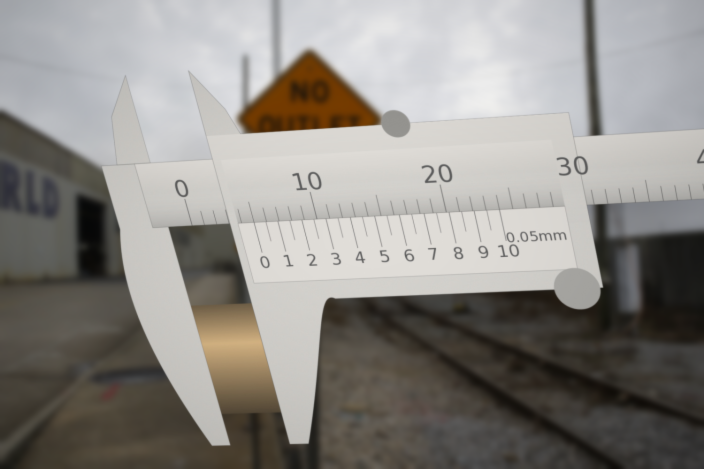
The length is value=5.0 unit=mm
